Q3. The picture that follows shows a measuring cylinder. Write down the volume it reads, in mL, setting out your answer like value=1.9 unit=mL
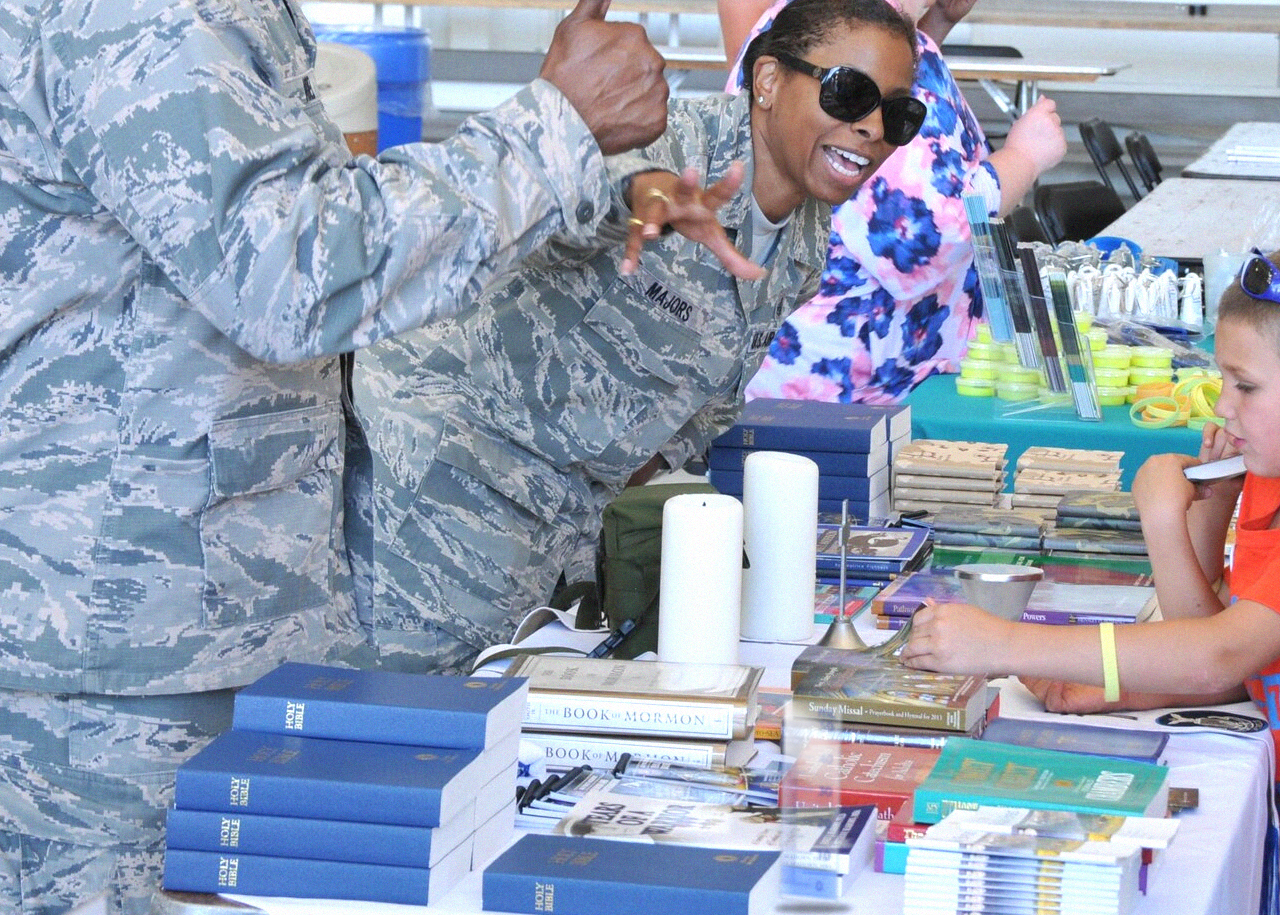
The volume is value=5 unit=mL
